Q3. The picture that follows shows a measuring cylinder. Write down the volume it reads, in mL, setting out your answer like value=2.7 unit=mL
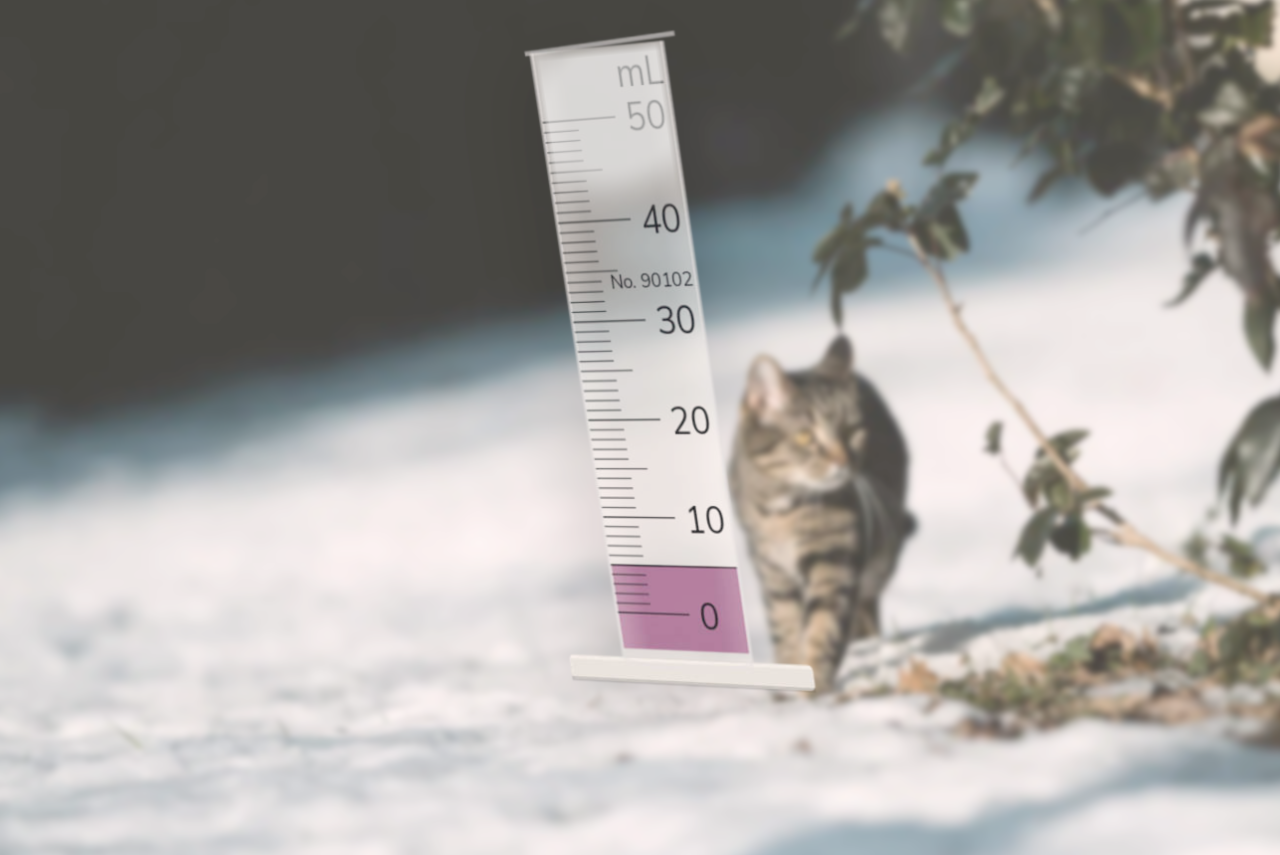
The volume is value=5 unit=mL
